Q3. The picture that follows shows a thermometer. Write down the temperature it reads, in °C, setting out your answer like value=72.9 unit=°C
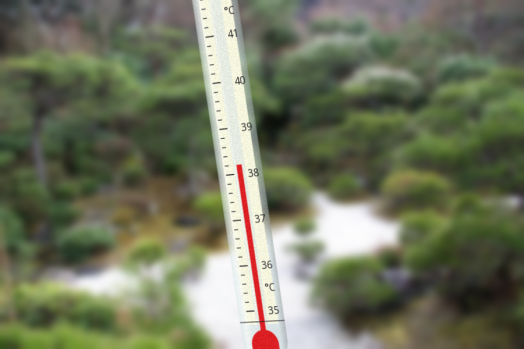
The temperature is value=38.2 unit=°C
